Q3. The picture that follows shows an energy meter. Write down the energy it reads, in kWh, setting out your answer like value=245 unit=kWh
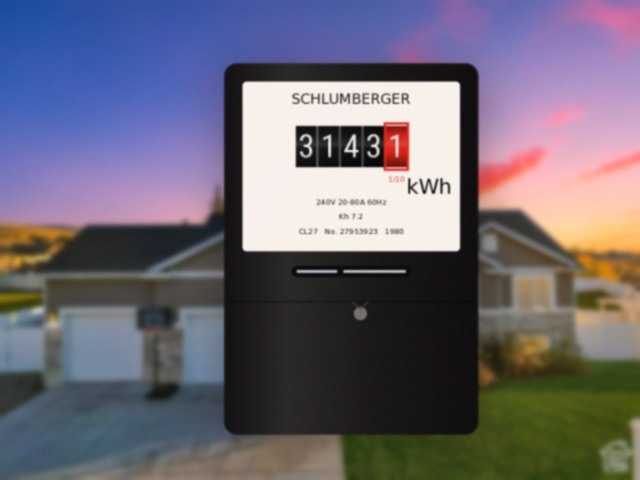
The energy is value=3143.1 unit=kWh
